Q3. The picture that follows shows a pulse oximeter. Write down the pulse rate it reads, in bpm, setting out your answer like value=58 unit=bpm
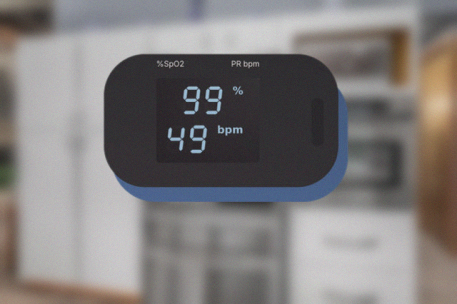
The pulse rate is value=49 unit=bpm
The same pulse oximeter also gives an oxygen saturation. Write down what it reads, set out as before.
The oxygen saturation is value=99 unit=%
